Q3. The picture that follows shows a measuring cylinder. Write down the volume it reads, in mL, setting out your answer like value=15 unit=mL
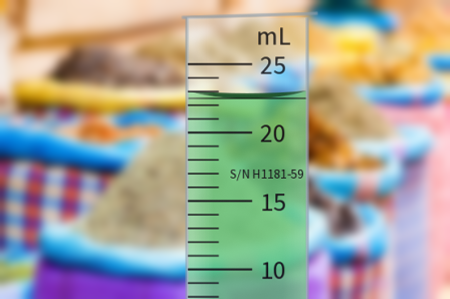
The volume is value=22.5 unit=mL
